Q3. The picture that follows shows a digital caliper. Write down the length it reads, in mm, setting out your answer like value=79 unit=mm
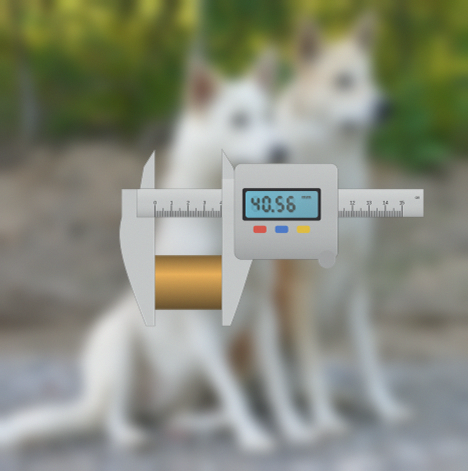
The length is value=40.56 unit=mm
